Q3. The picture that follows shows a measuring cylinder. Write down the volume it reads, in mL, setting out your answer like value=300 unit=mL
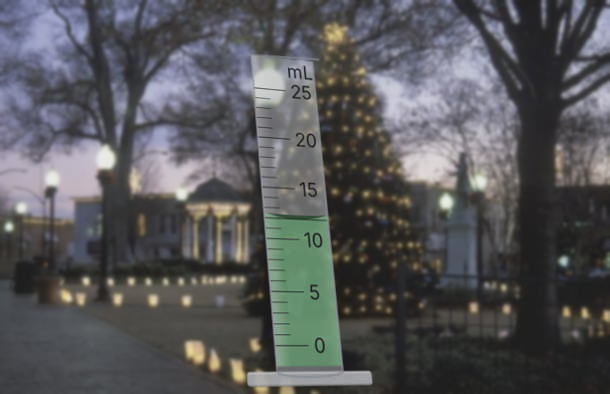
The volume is value=12 unit=mL
